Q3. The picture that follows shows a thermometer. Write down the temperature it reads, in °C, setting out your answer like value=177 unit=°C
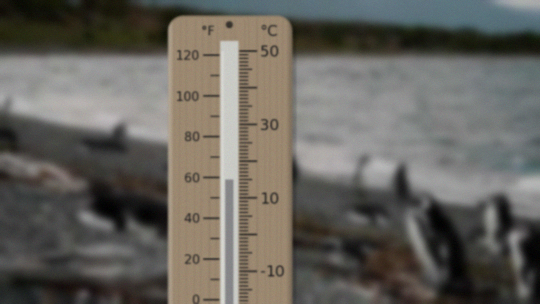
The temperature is value=15 unit=°C
